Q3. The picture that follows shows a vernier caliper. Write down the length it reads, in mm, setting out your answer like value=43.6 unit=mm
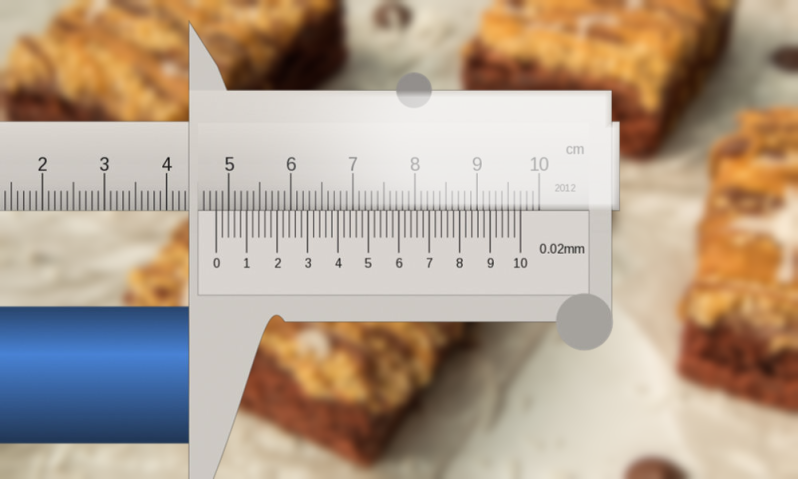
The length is value=48.0 unit=mm
